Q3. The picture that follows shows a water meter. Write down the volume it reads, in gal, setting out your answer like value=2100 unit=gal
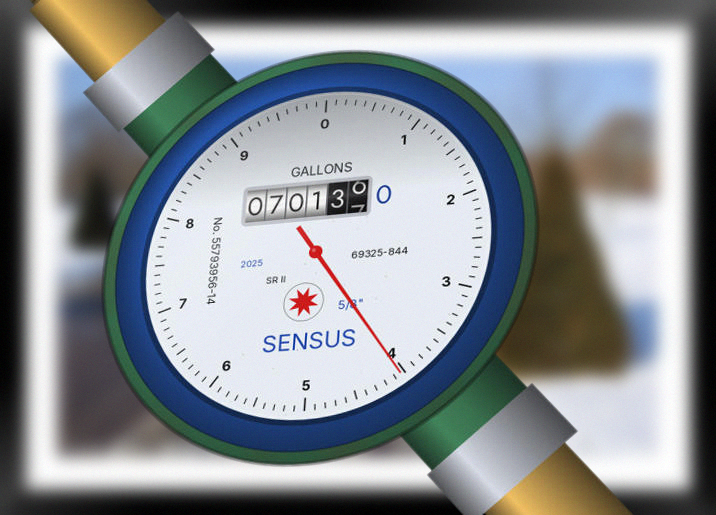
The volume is value=701364.0 unit=gal
